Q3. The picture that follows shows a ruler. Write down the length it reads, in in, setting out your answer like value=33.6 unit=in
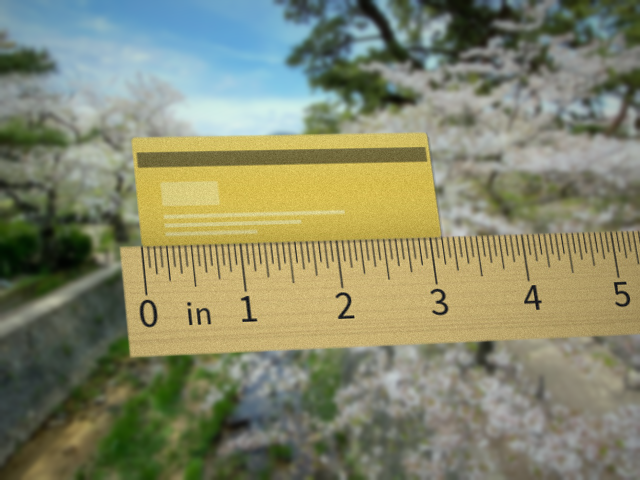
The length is value=3.125 unit=in
